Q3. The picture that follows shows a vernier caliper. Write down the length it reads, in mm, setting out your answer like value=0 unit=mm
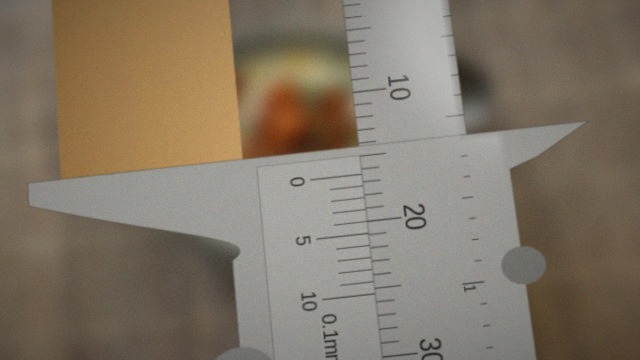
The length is value=16.4 unit=mm
